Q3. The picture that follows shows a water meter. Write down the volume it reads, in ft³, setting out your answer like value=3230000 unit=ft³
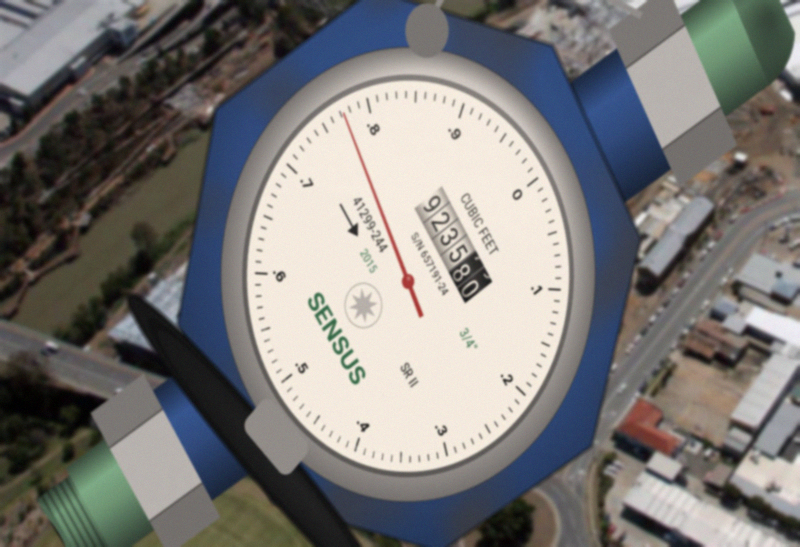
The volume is value=923579.77 unit=ft³
